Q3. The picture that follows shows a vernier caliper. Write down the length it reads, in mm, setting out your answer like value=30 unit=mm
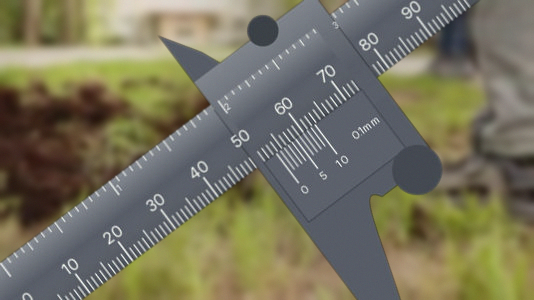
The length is value=53.6 unit=mm
